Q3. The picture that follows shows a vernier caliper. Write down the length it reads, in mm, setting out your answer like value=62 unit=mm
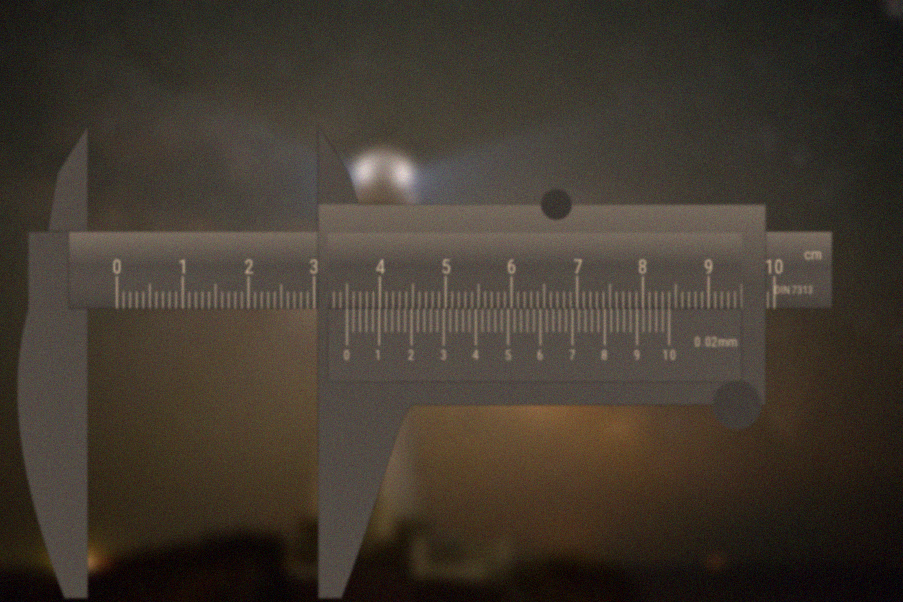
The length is value=35.0 unit=mm
